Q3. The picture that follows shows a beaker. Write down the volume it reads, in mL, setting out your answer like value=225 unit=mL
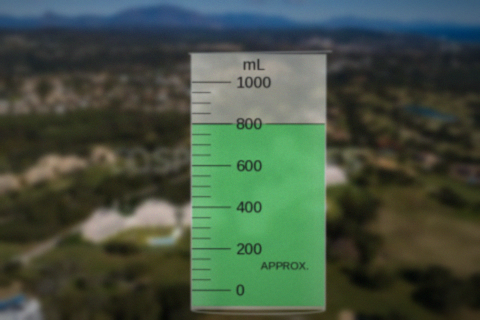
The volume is value=800 unit=mL
